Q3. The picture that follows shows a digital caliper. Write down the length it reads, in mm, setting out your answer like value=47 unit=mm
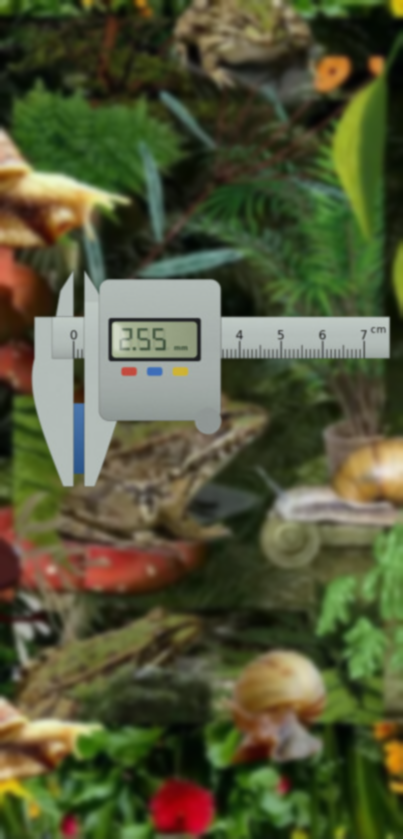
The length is value=2.55 unit=mm
